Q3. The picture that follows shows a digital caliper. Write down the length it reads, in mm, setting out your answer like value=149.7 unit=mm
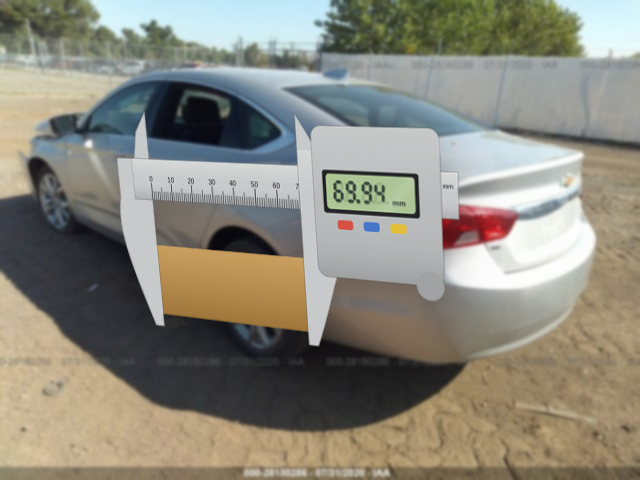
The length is value=69.94 unit=mm
